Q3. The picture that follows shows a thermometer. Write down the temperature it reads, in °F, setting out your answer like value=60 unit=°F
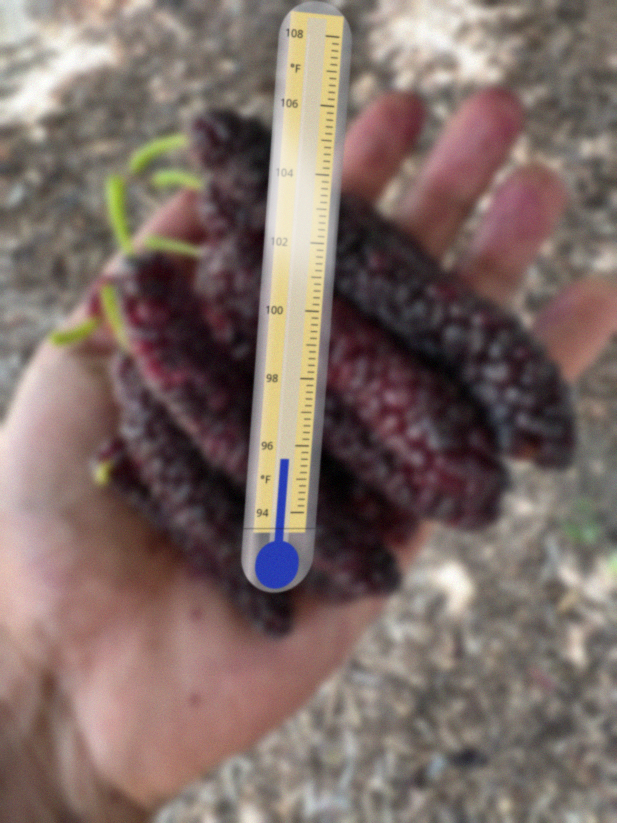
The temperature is value=95.6 unit=°F
